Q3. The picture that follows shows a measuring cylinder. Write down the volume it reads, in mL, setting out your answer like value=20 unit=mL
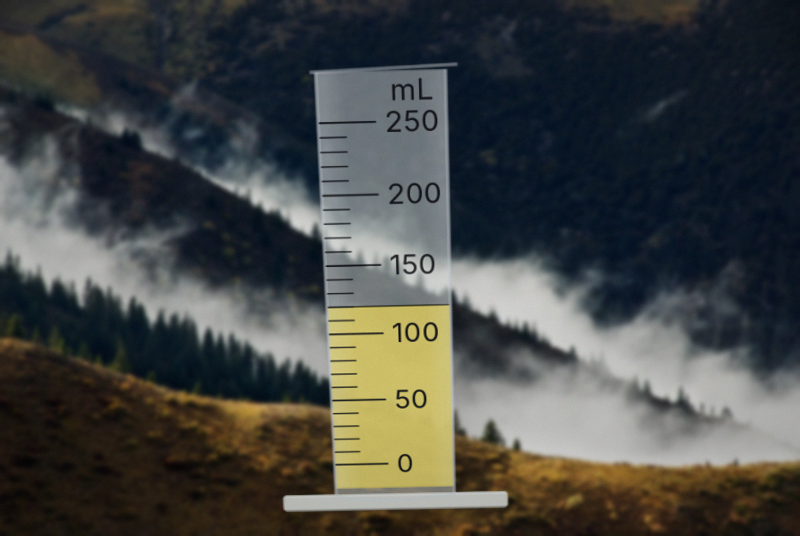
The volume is value=120 unit=mL
